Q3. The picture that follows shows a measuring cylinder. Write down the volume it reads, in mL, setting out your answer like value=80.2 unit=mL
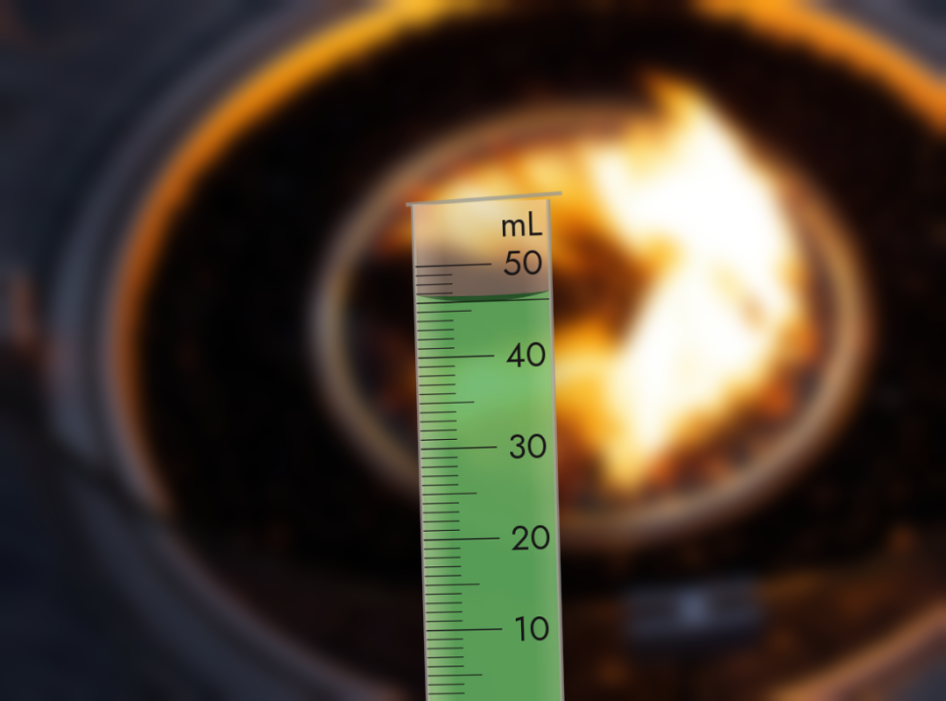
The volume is value=46 unit=mL
